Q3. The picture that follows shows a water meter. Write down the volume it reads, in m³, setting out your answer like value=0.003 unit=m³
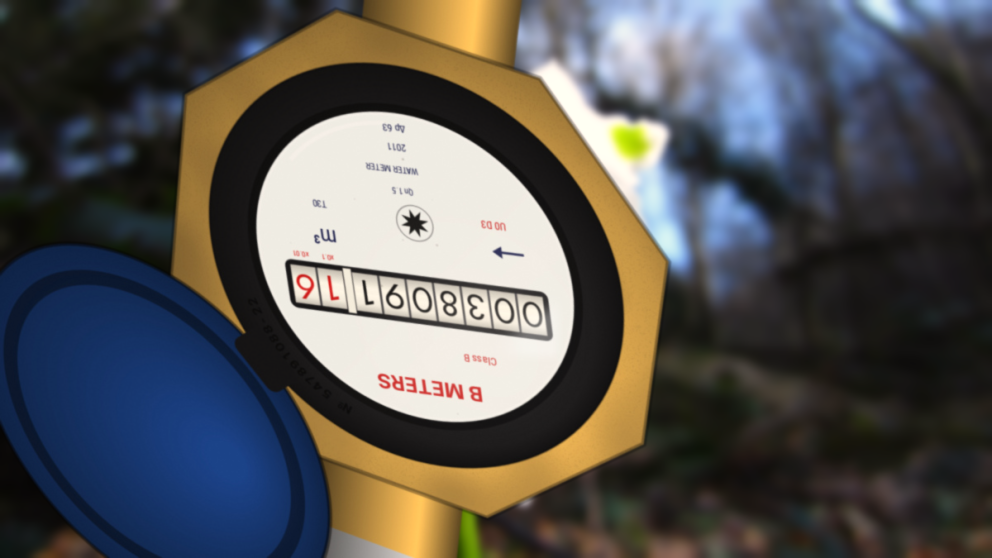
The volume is value=38091.16 unit=m³
